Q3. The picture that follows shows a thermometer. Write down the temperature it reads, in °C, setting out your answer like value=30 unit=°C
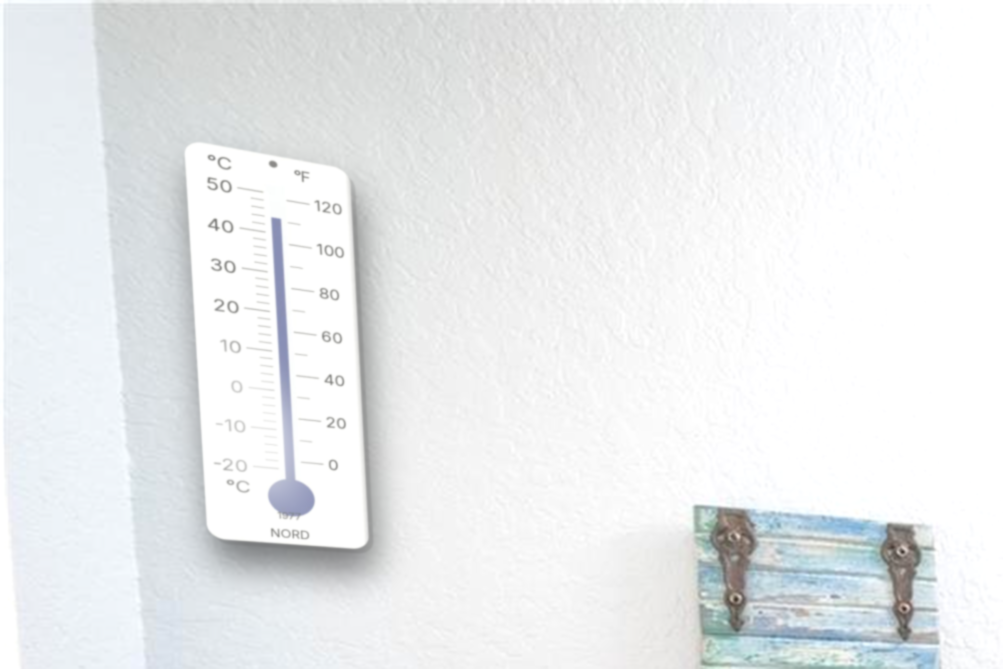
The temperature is value=44 unit=°C
